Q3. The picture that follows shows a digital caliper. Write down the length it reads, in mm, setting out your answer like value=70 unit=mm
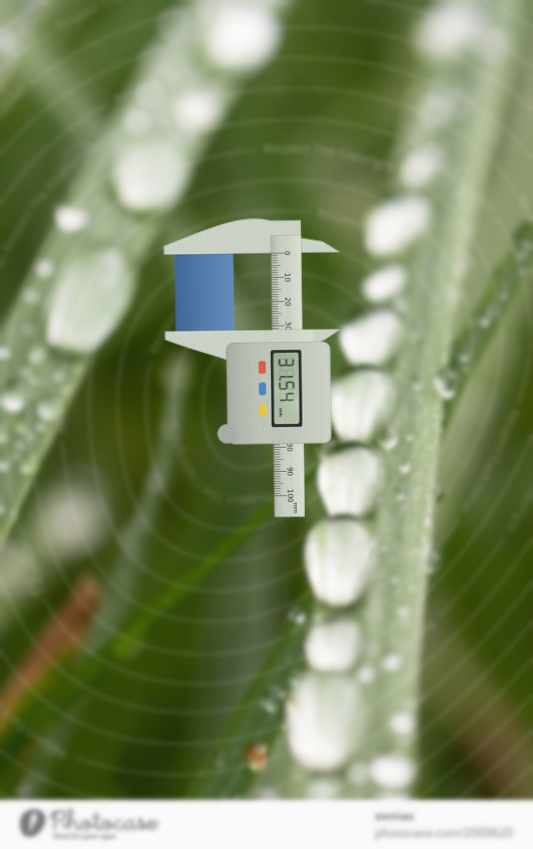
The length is value=31.54 unit=mm
